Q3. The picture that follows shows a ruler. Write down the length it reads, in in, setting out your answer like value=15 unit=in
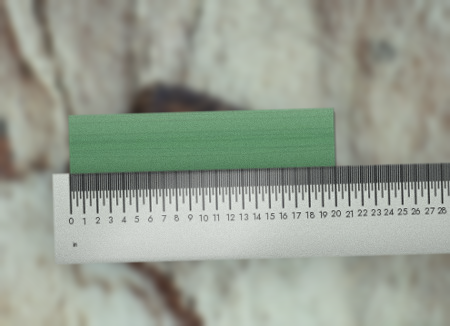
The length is value=20 unit=in
